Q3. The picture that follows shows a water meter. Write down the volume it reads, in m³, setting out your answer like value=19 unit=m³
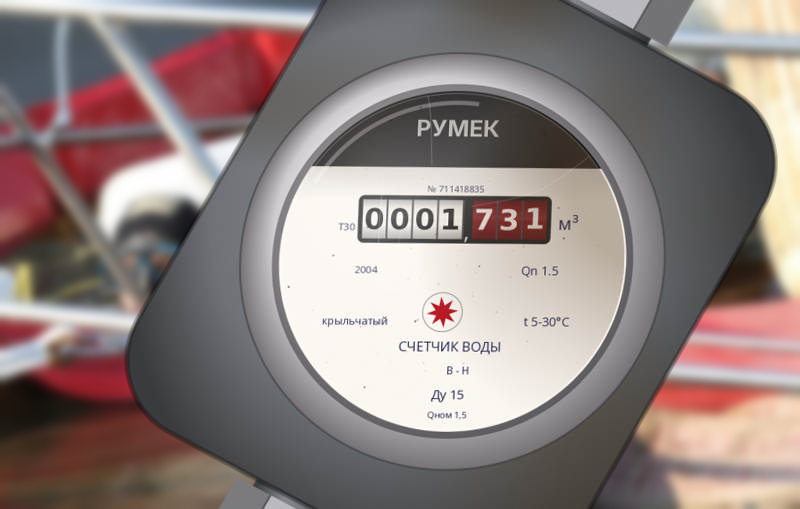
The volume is value=1.731 unit=m³
